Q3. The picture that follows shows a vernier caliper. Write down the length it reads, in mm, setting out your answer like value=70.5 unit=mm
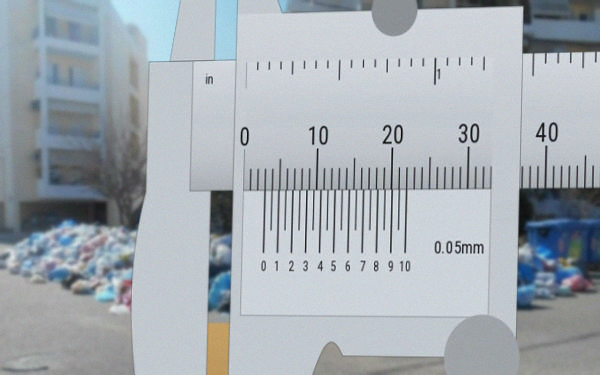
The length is value=3.0 unit=mm
